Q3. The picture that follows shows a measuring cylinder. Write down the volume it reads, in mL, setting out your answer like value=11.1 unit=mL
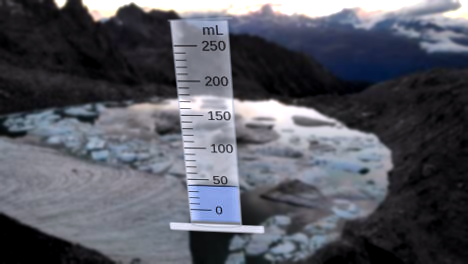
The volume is value=40 unit=mL
